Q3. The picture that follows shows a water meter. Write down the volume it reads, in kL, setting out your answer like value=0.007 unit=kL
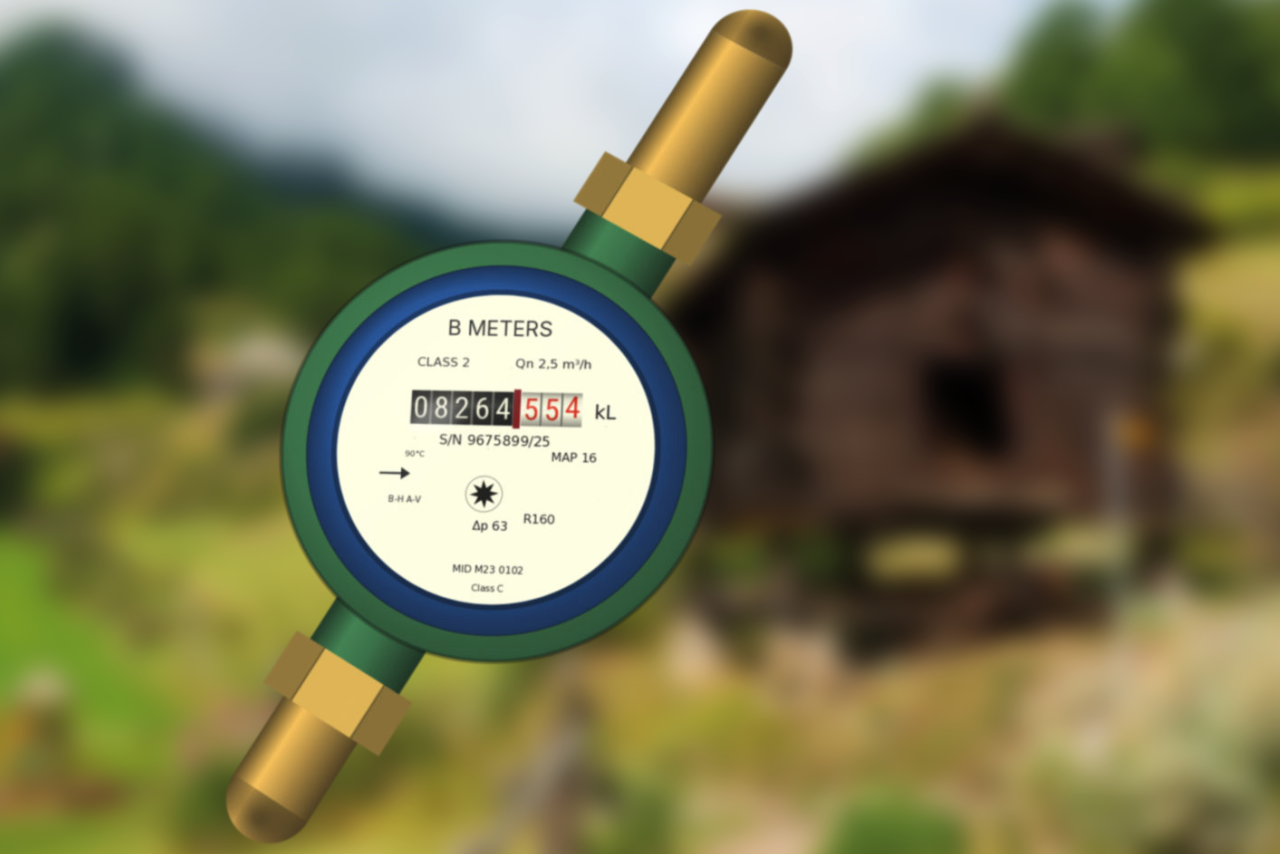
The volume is value=8264.554 unit=kL
